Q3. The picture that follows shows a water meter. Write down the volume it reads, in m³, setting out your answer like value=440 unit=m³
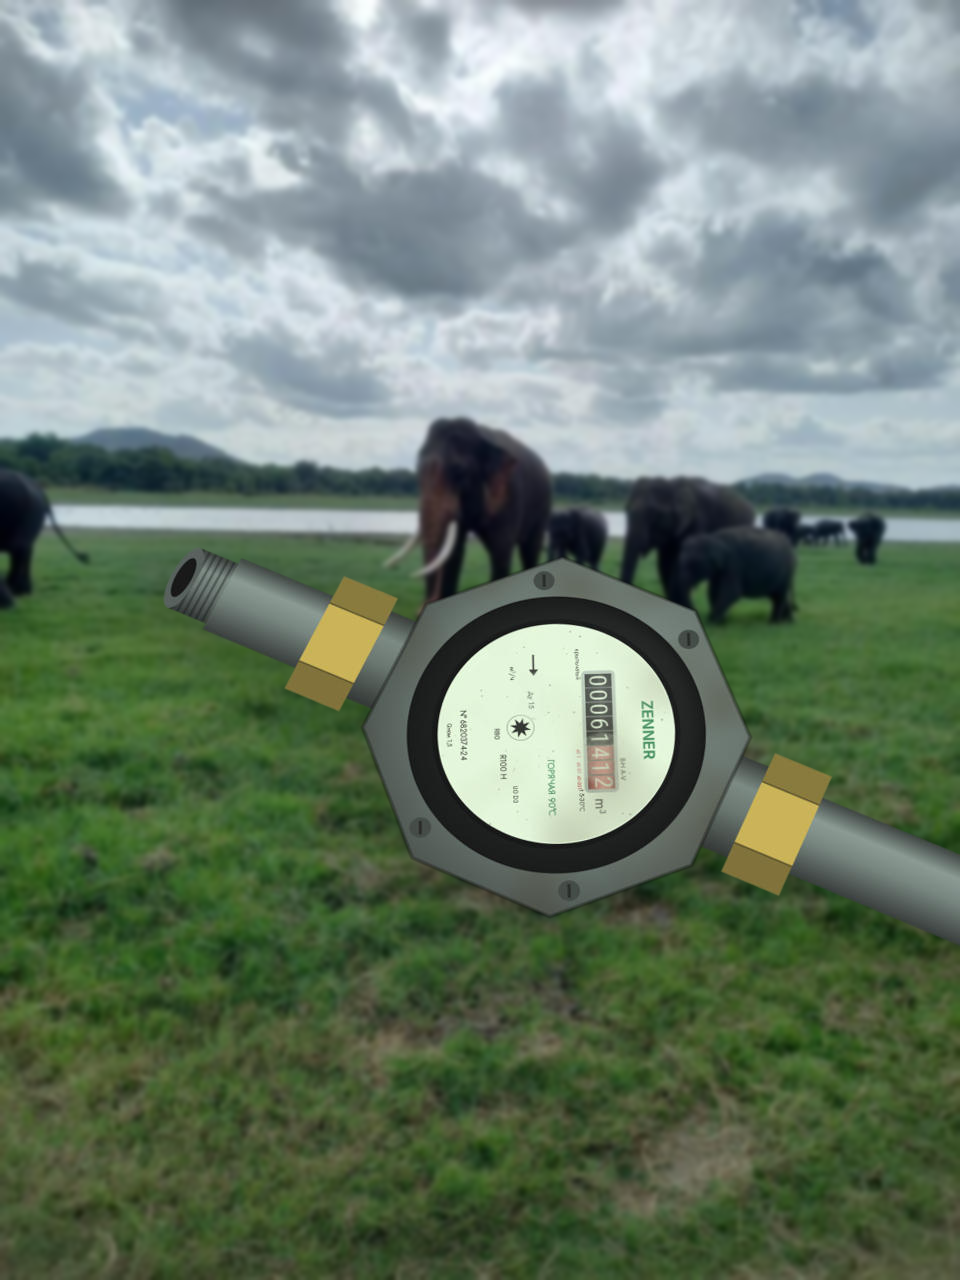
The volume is value=61.412 unit=m³
